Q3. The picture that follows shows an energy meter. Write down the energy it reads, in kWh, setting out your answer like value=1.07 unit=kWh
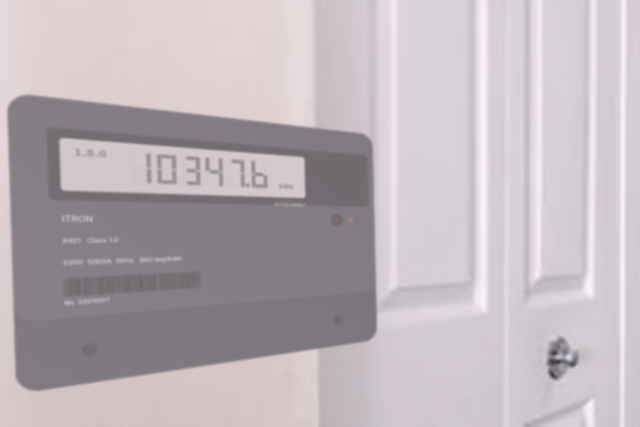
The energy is value=10347.6 unit=kWh
